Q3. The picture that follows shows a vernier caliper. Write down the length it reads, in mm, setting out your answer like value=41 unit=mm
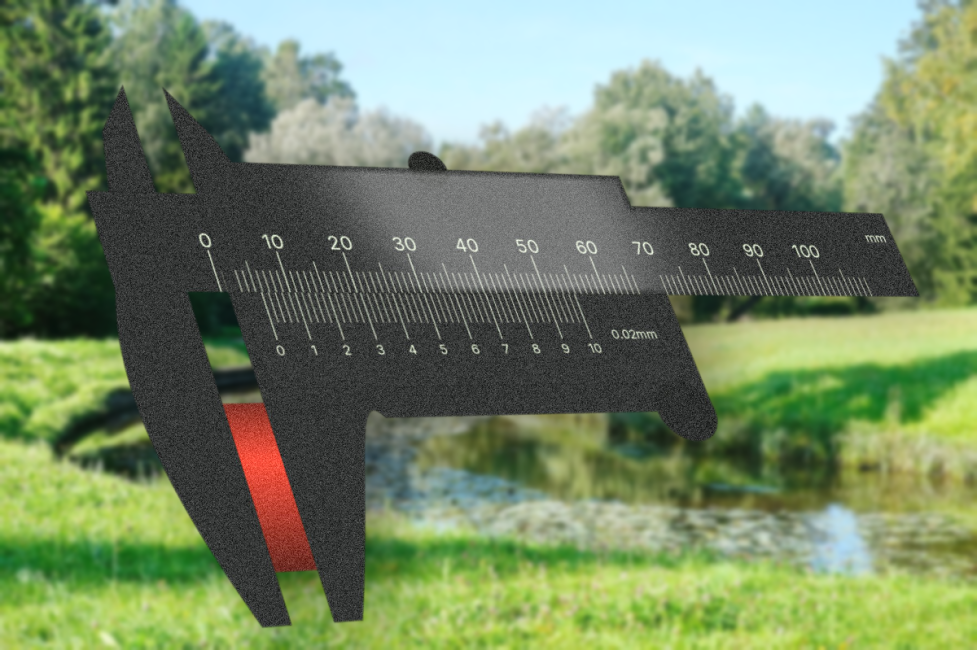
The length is value=5.8 unit=mm
